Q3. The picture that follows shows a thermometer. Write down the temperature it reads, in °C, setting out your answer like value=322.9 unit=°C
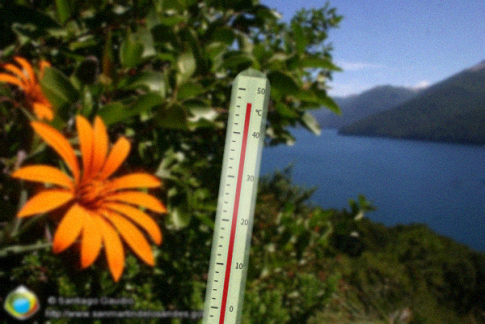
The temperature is value=47 unit=°C
